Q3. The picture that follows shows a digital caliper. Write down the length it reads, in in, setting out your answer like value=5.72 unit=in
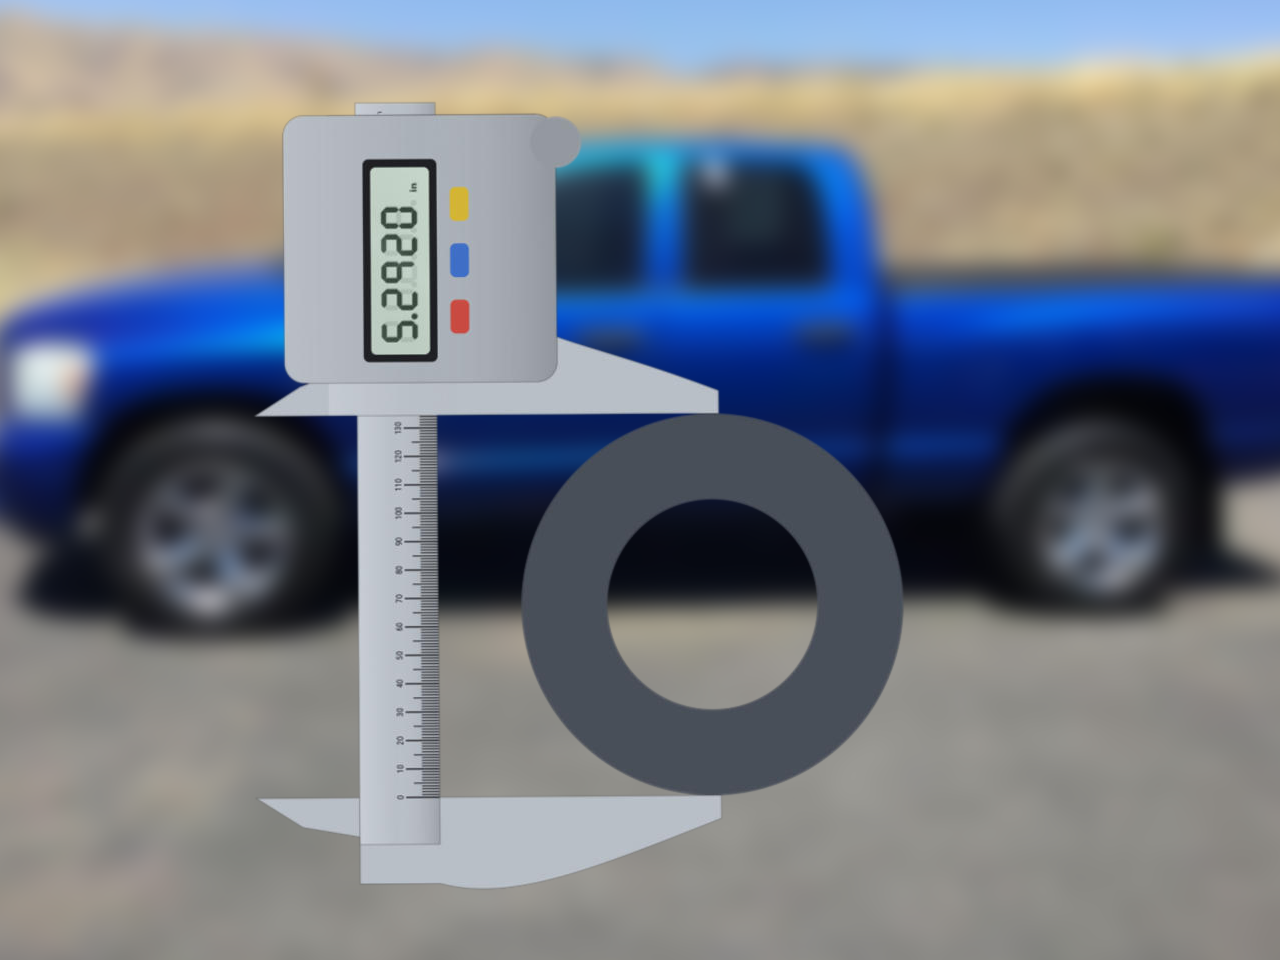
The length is value=5.2920 unit=in
